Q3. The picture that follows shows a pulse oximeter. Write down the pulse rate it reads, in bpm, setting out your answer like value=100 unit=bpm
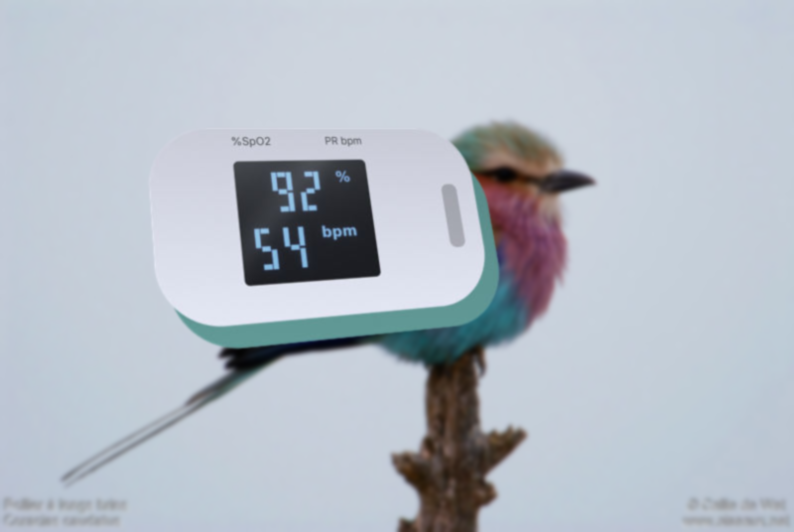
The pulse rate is value=54 unit=bpm
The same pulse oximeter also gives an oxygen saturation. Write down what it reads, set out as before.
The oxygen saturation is value=92 unit=%
